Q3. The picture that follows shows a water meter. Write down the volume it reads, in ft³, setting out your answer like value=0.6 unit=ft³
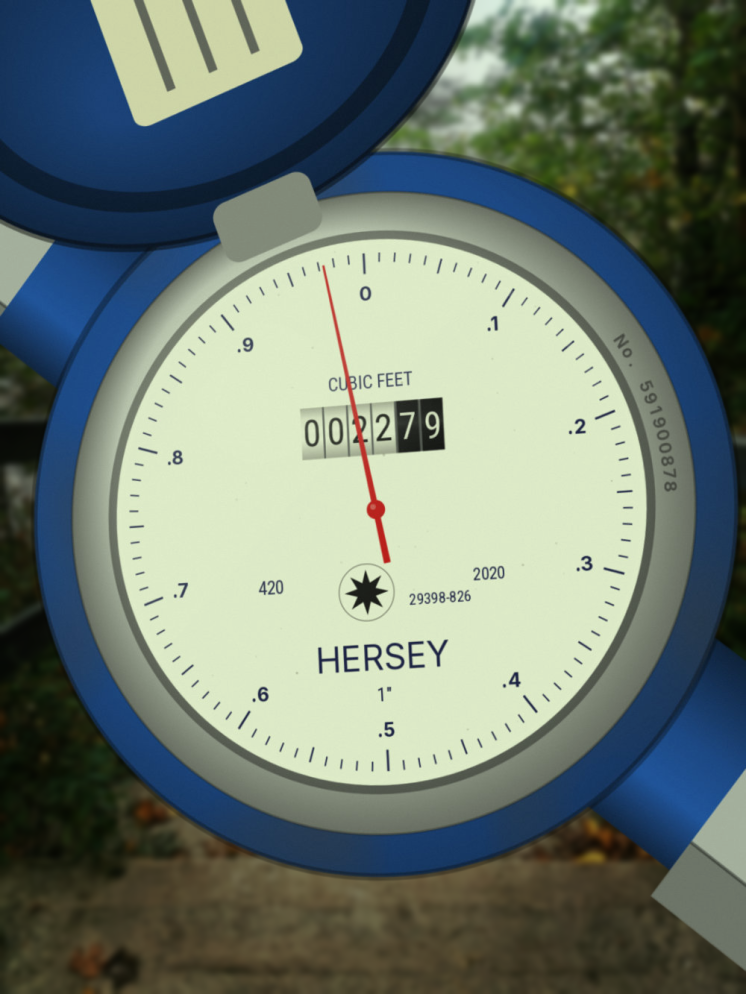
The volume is value=2278.97 unit=ft³
